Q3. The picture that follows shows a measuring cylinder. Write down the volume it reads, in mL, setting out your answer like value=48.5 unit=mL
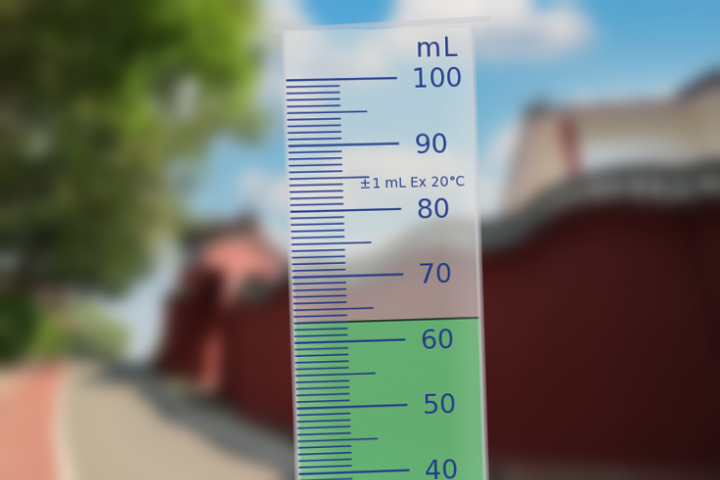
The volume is value=63 unit=mL
